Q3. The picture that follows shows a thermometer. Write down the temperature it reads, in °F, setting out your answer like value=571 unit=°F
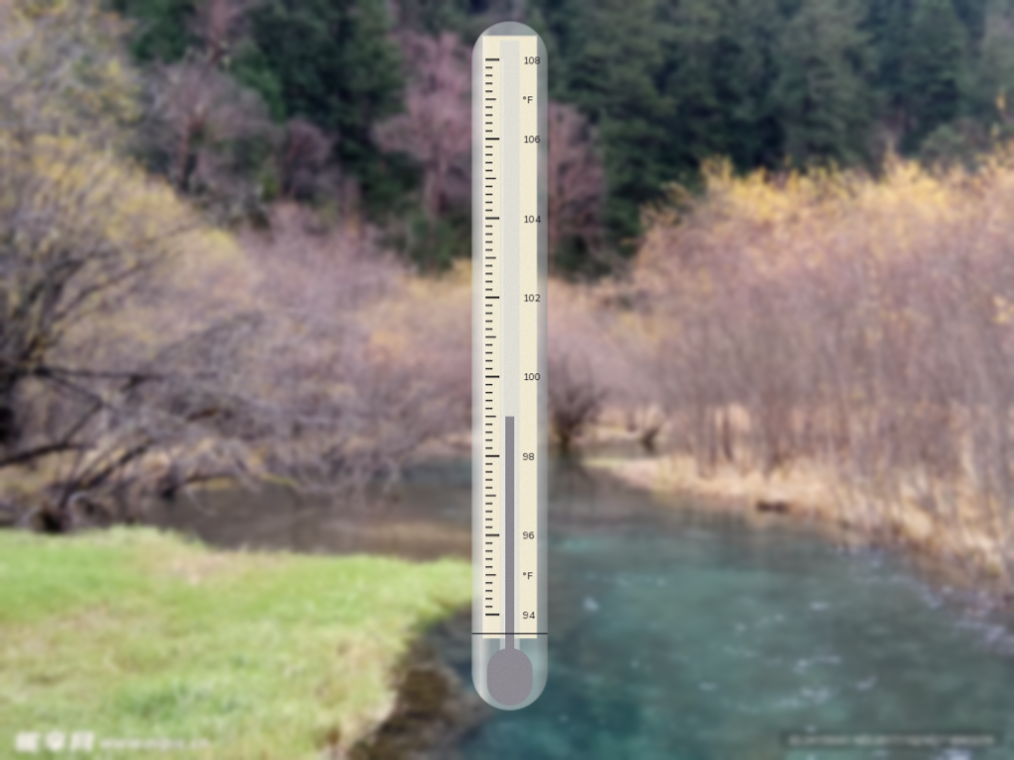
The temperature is value=99 unit=°F
